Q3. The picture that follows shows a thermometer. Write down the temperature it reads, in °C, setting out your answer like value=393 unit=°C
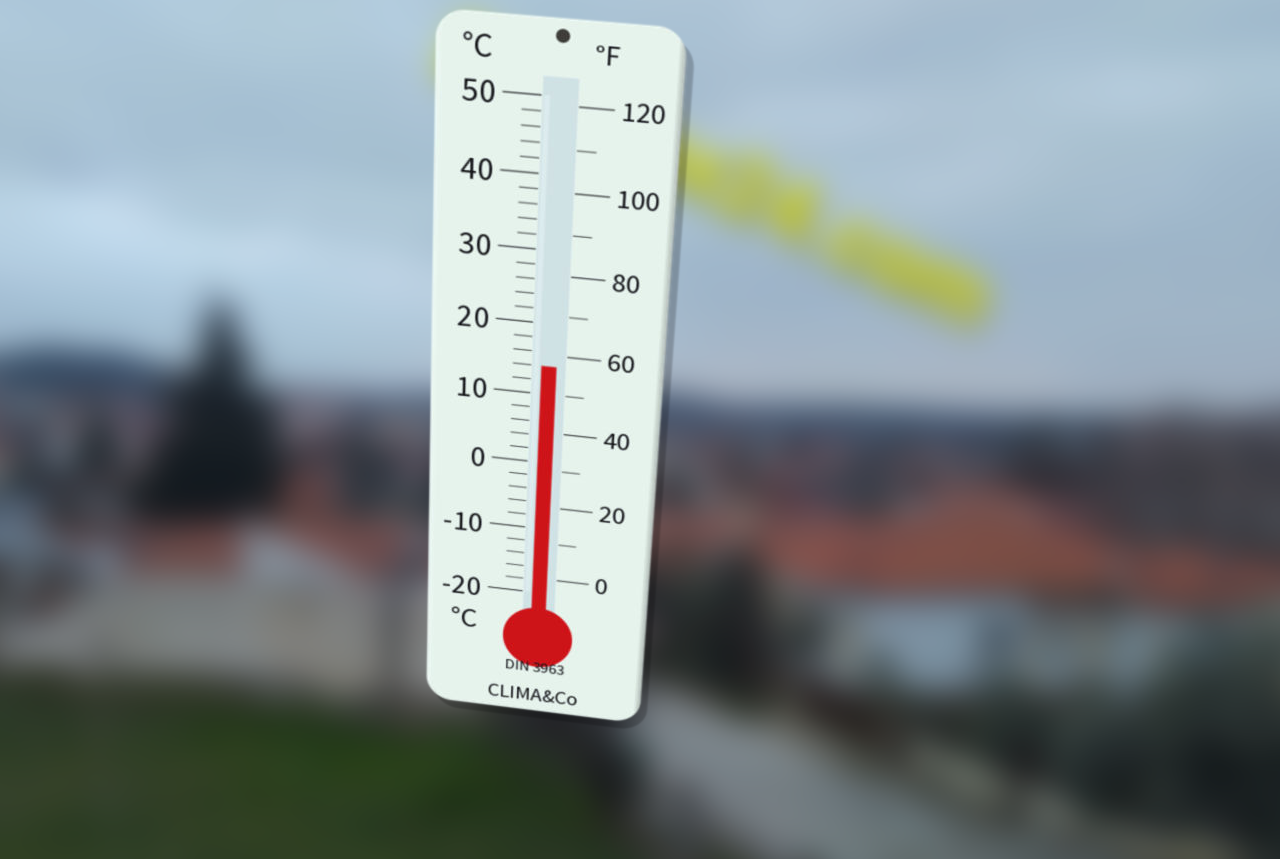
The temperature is value=14 unit=°C
